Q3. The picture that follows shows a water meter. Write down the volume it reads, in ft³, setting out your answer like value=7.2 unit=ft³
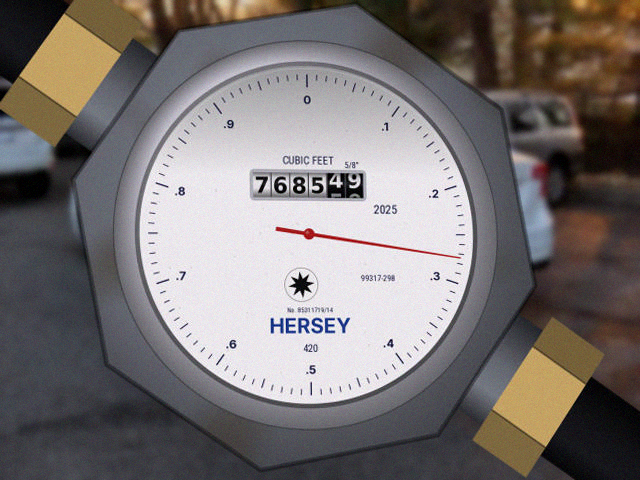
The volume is value=768549.27 unit=ft³
